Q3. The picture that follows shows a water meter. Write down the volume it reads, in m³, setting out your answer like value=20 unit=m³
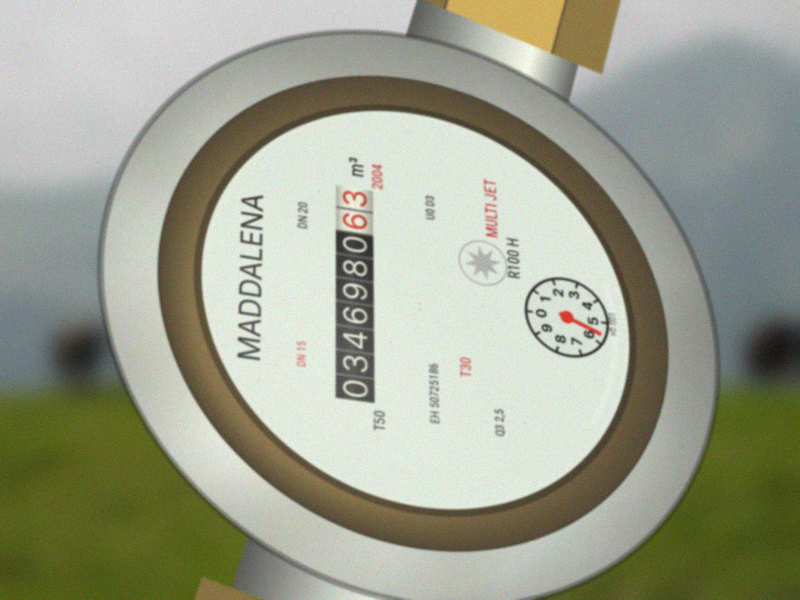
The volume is value=346980.635 unit=m³
